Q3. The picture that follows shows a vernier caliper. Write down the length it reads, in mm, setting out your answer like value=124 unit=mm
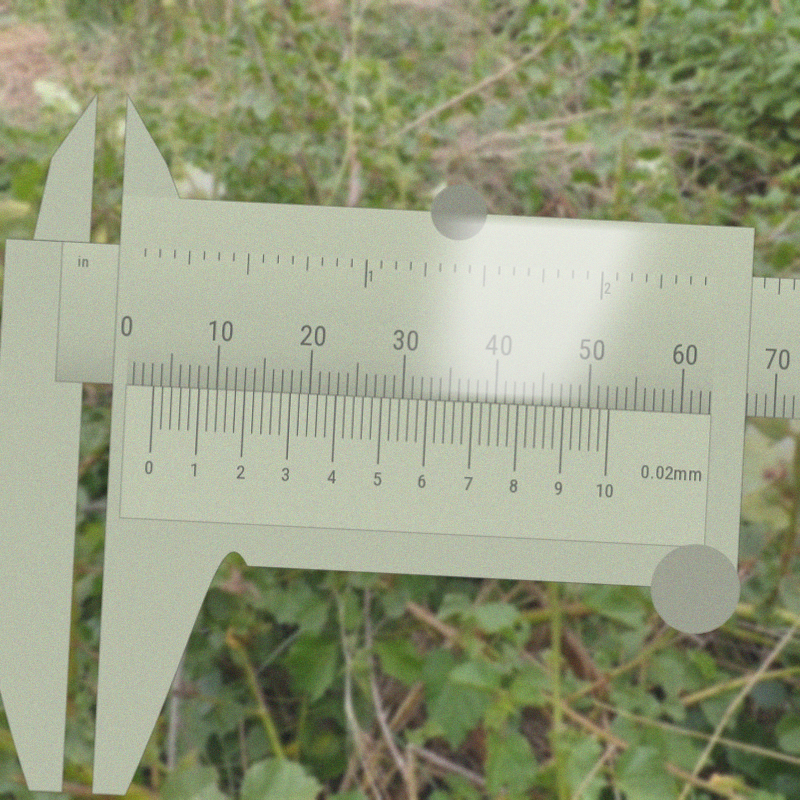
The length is value=3.2 unit=mm
